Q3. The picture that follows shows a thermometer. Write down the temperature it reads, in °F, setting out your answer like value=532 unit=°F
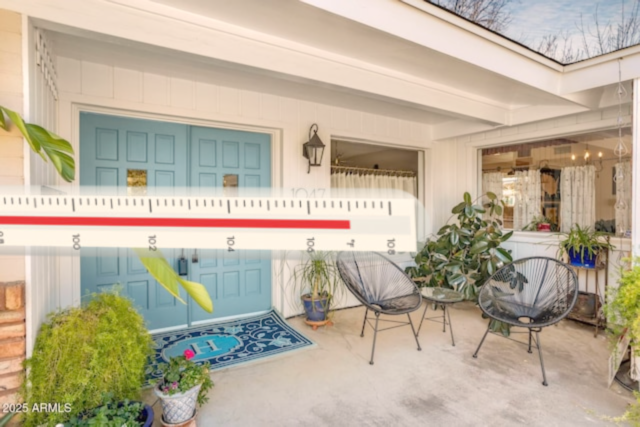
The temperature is value=107 unit=°F
